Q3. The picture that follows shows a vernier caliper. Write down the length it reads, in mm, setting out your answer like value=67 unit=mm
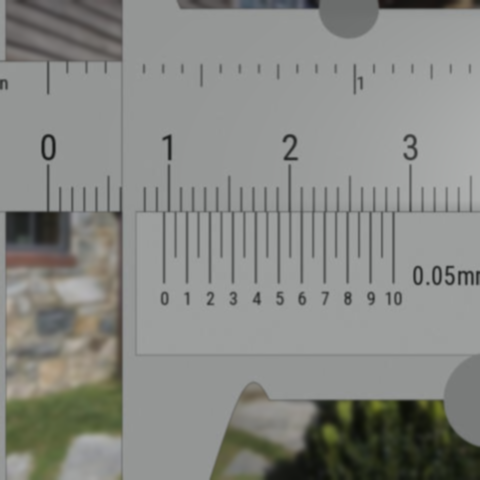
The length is value=9.6 unit=mm
